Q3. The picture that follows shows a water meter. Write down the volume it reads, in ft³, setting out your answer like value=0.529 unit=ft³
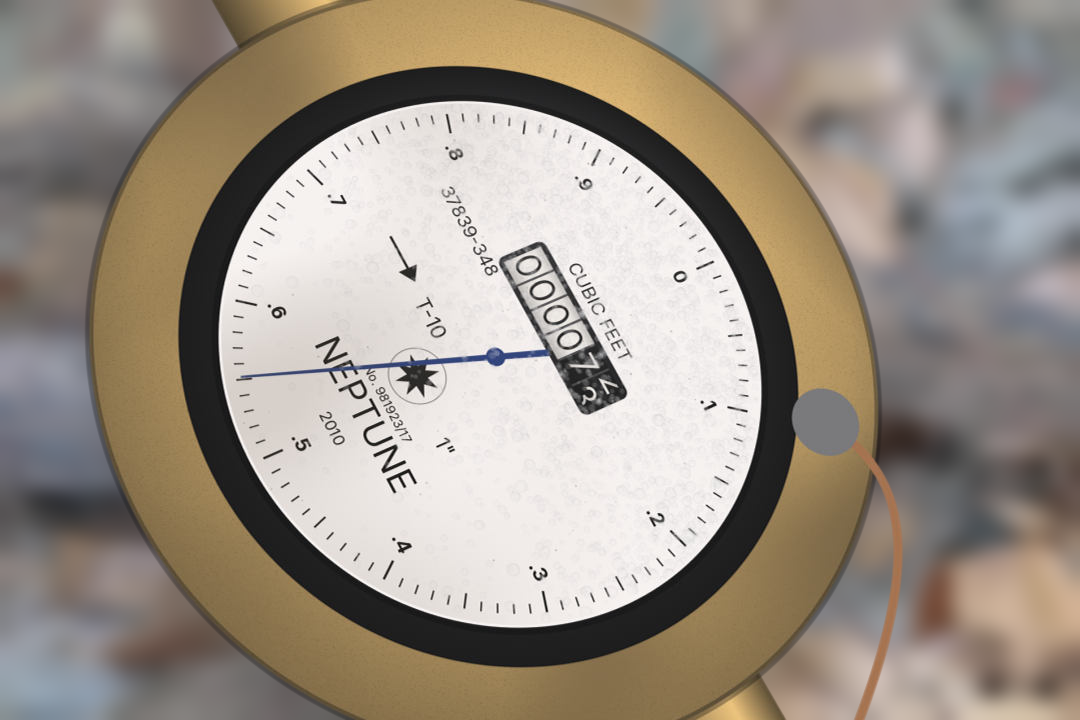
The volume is value=72.55 unit=ft³
